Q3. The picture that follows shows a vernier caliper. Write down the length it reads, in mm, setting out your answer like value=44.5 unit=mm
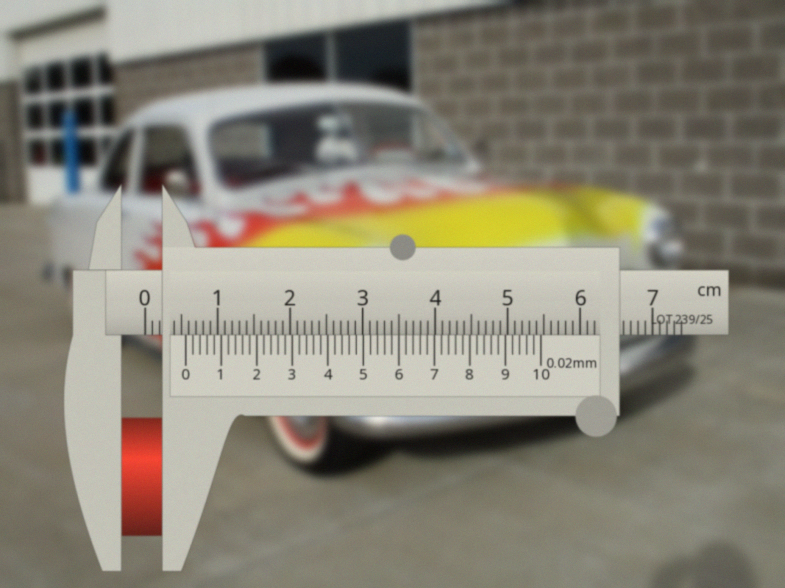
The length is value=5.6 unit=mm
